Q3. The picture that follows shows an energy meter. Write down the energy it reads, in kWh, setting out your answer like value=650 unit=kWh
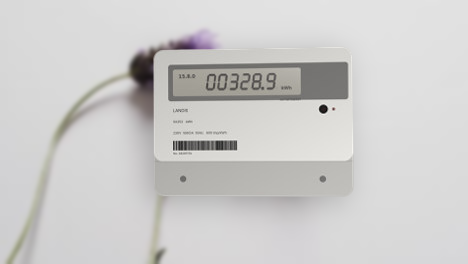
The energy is value=328.9 unit=kWh
